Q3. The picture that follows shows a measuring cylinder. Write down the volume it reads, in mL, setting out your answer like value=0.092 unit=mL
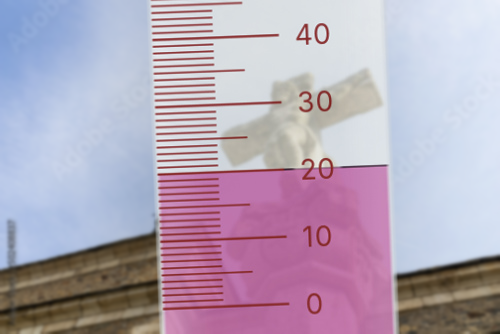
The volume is value=20 unit=mL
